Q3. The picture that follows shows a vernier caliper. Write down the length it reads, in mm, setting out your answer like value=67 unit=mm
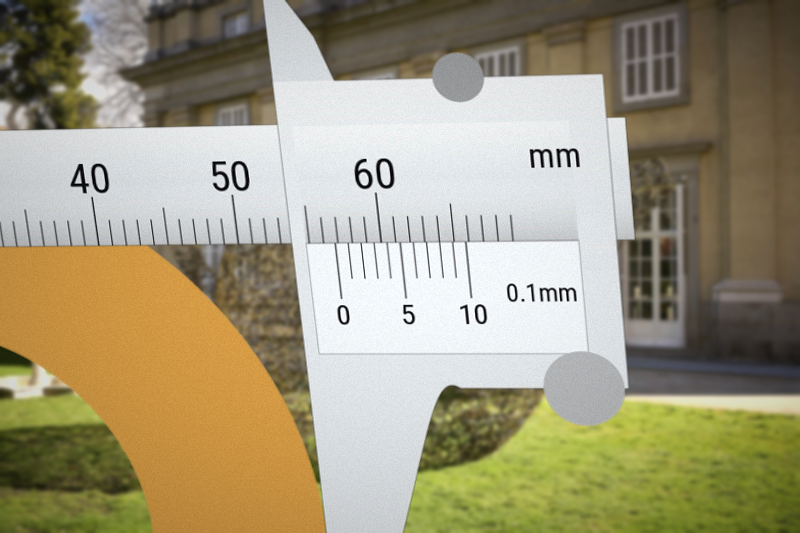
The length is value=56.8 unit=mm
